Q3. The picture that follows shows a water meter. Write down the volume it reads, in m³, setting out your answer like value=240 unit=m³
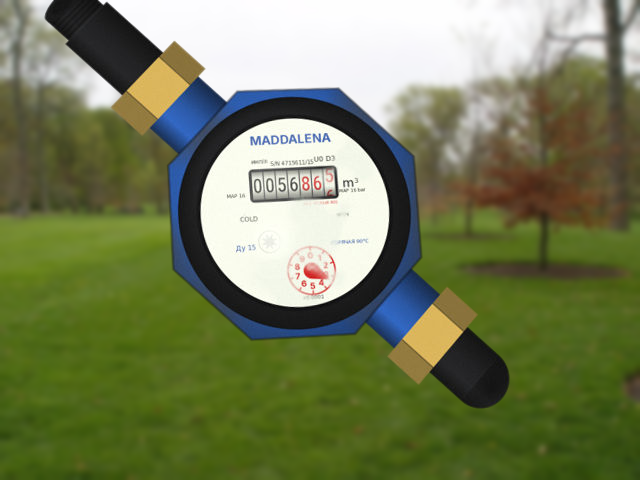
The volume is value=56.8653 unit=m³
